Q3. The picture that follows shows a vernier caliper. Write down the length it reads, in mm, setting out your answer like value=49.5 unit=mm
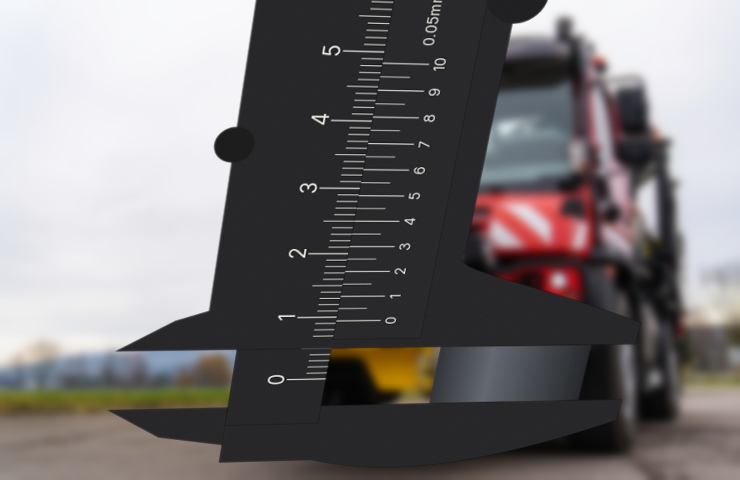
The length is value=9.4 unit=mm
